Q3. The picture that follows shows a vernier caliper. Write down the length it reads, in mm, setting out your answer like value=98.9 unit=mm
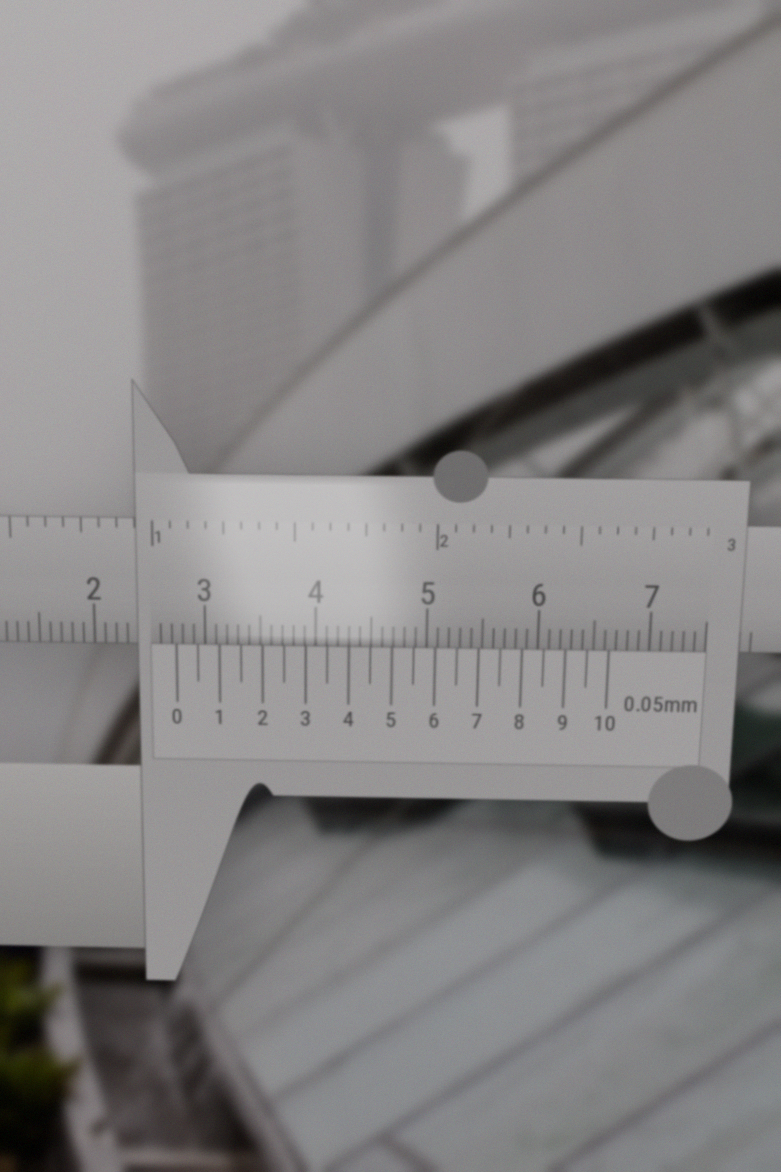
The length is value=27.4 unit=mm
